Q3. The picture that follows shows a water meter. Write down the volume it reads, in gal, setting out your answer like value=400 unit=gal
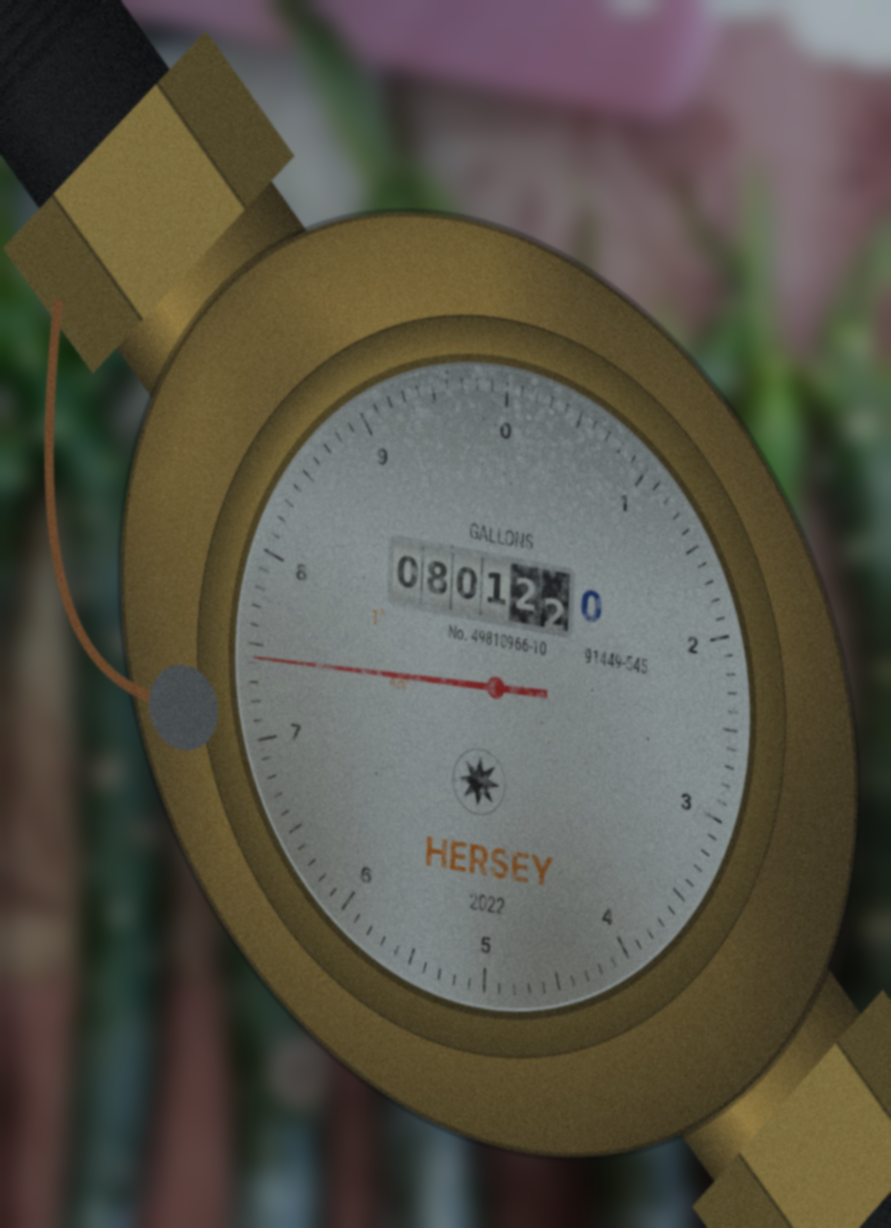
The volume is value=801217.4 unit=gal
